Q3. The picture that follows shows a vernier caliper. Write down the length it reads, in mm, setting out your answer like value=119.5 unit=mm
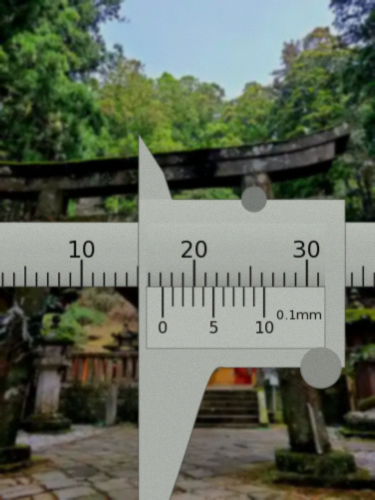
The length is value=17.2 unit=mm
